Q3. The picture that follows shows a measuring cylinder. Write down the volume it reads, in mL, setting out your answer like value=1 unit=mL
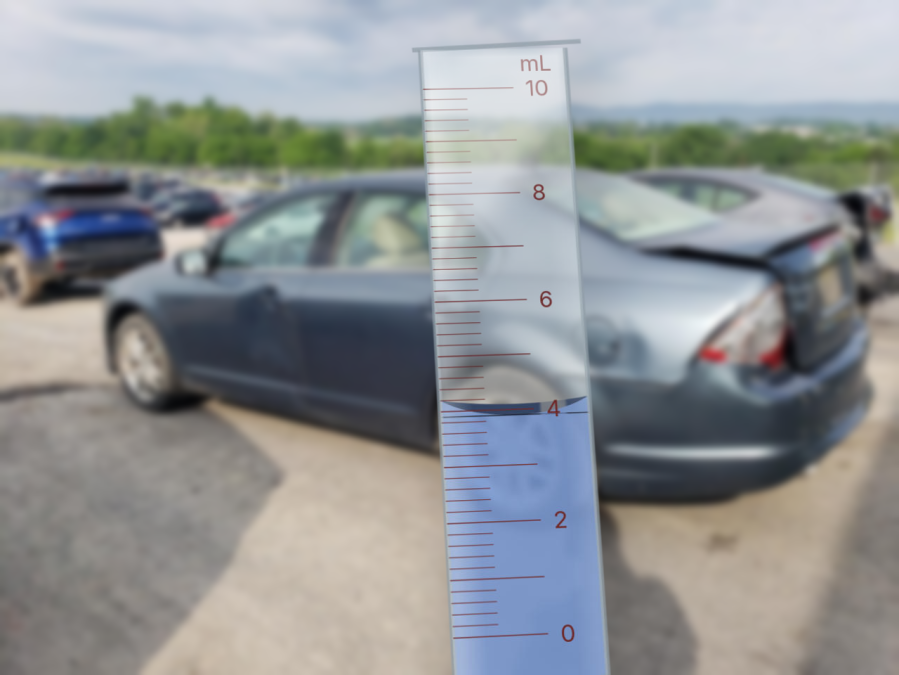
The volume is value=3.9 unit=mL
